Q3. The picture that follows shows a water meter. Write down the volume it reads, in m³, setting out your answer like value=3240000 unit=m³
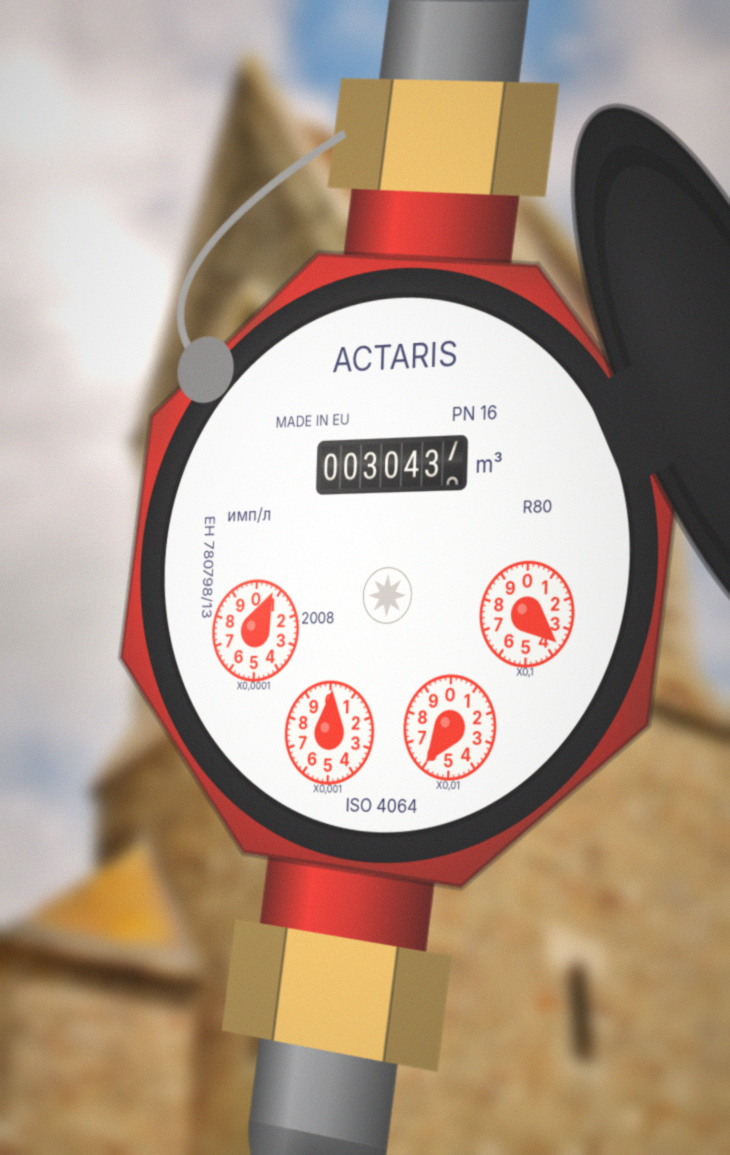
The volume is value=30437.3600 unit=m³
